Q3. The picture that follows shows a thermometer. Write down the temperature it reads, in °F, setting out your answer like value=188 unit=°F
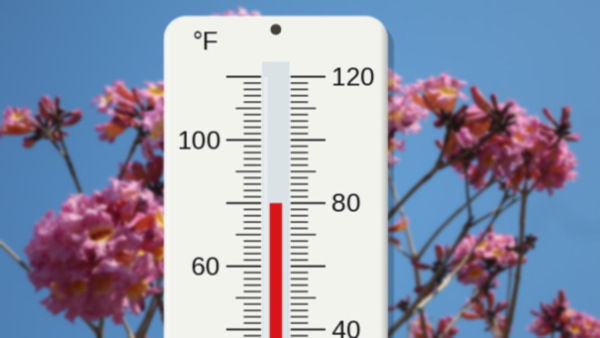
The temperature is value=80 unit=°F
